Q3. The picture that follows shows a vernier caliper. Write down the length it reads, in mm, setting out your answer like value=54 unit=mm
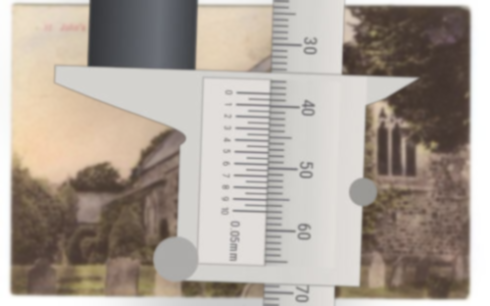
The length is value=38.0 unit=mm
